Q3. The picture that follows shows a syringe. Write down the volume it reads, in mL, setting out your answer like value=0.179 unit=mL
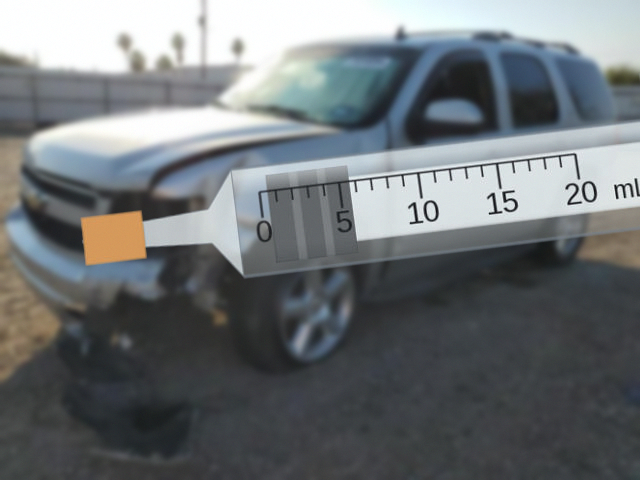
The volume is value=0.5 unit=mL
